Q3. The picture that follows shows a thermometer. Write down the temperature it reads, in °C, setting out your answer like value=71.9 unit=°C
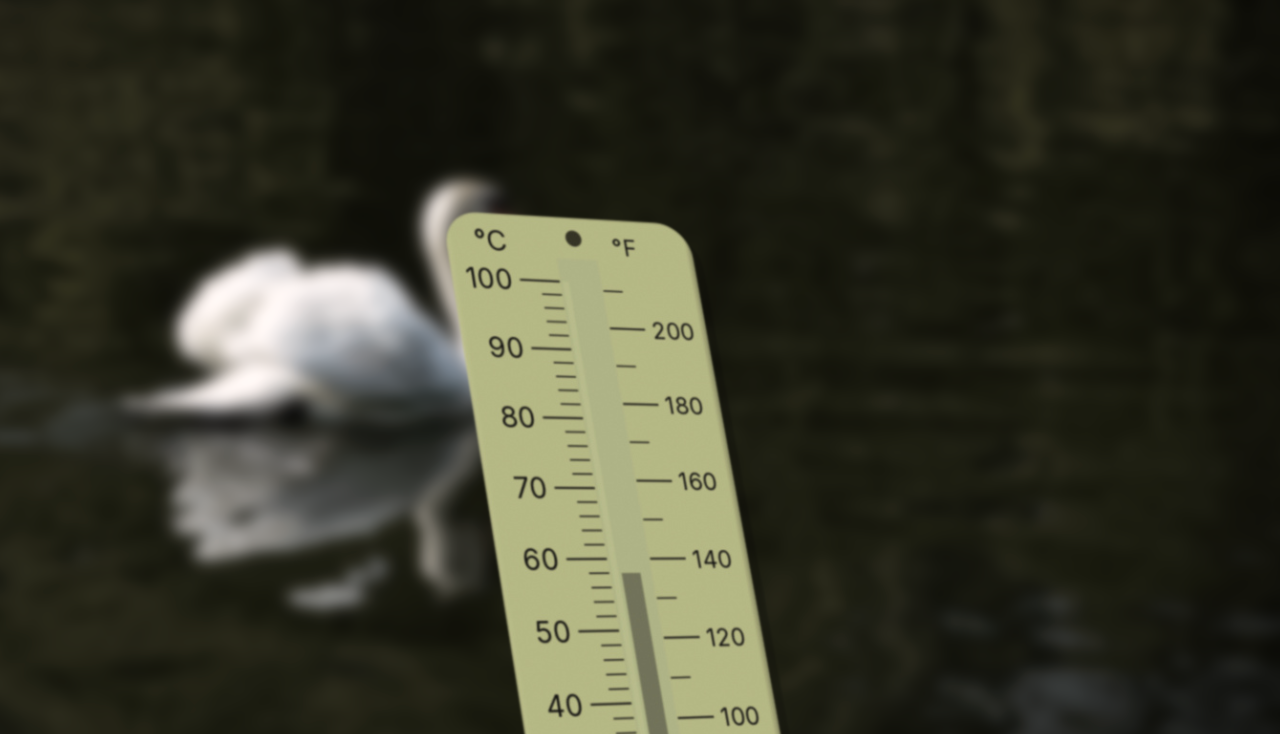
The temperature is value=58 unit=°C
